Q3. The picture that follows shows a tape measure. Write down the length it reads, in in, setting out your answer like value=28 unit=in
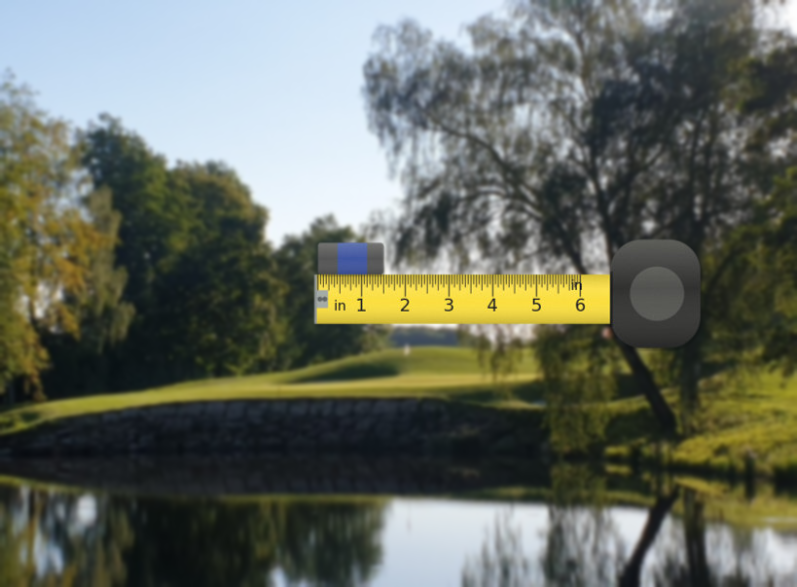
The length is value=1.5 unit=in
